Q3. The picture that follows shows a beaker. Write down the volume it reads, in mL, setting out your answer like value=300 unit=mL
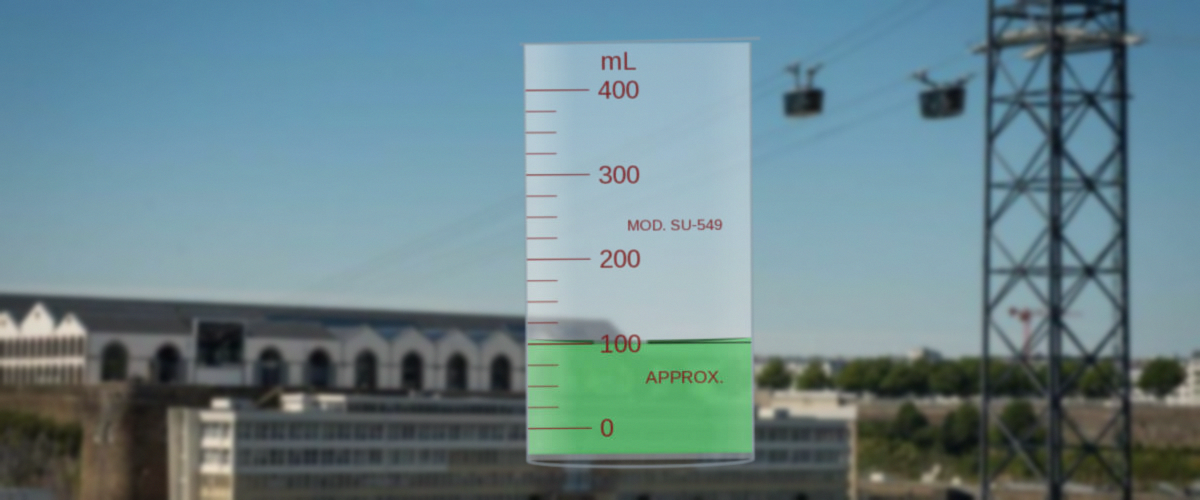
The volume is value=100 unit=mL
